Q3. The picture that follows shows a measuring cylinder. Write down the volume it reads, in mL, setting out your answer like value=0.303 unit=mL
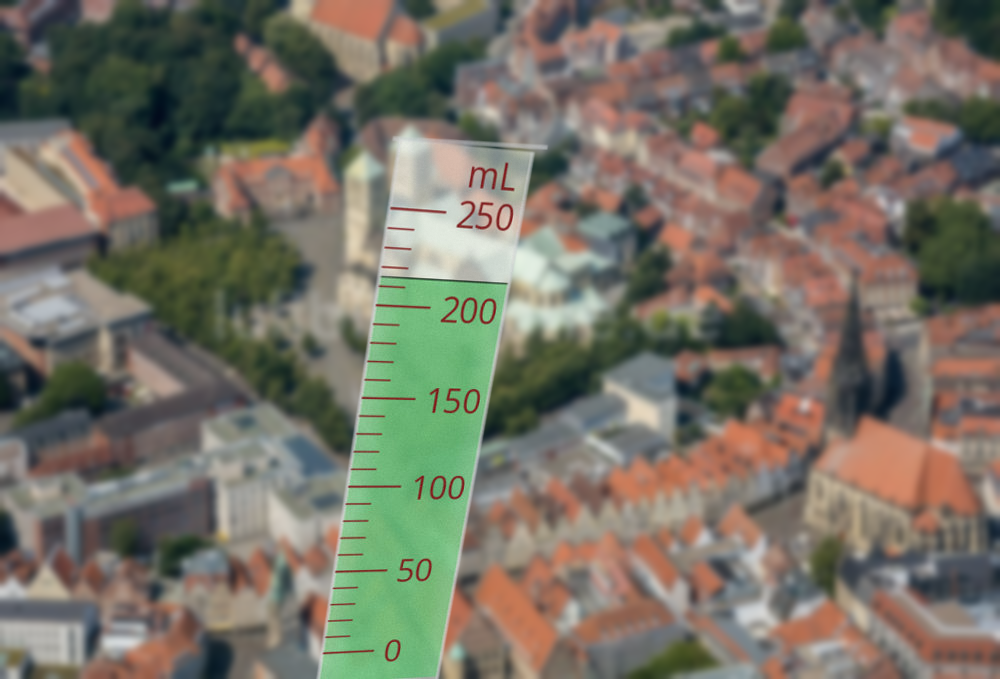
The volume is value=215 unit=mL
